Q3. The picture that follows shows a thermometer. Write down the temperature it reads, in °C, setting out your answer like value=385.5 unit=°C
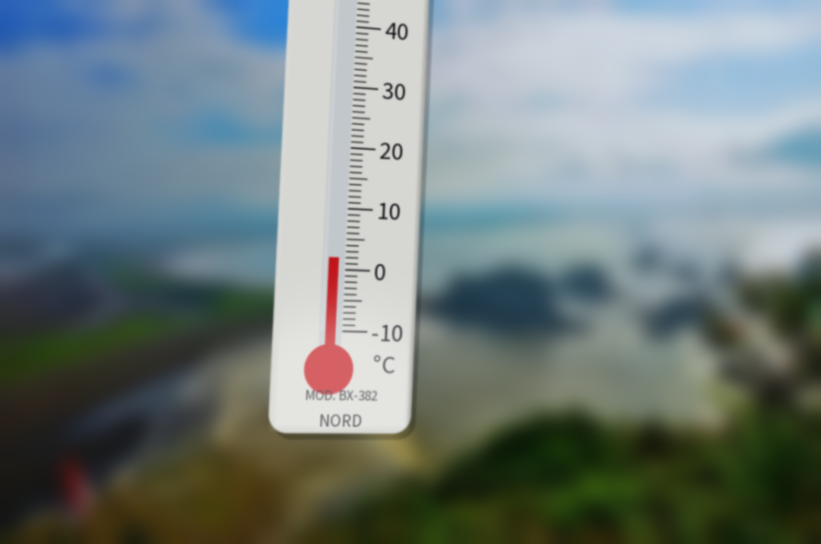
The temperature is value=2 unit=°C
